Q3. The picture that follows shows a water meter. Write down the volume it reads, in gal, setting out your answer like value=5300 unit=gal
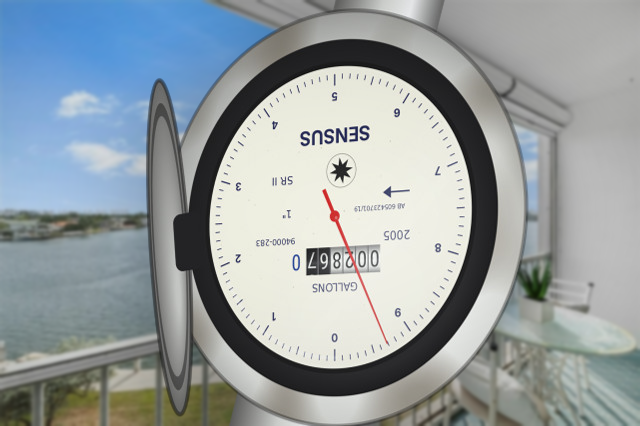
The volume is value=28669.3 unit=gal
